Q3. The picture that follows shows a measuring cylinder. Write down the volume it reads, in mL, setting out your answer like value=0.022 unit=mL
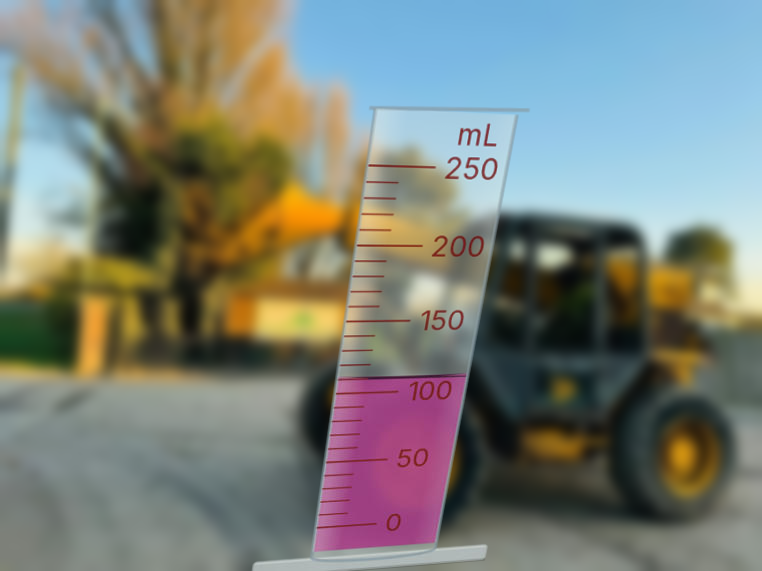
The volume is value=110 unit=mL
